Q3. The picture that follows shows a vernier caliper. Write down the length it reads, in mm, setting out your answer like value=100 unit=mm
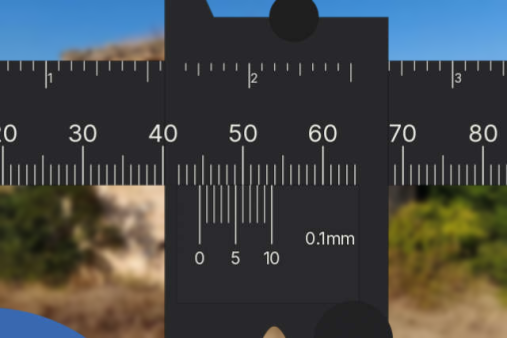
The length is value=44.6 unit=mm
